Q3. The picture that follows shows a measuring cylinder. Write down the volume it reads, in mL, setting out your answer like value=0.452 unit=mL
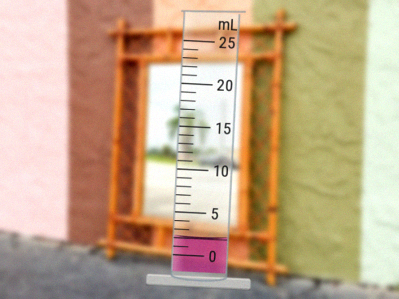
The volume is value=2 unit=mL
